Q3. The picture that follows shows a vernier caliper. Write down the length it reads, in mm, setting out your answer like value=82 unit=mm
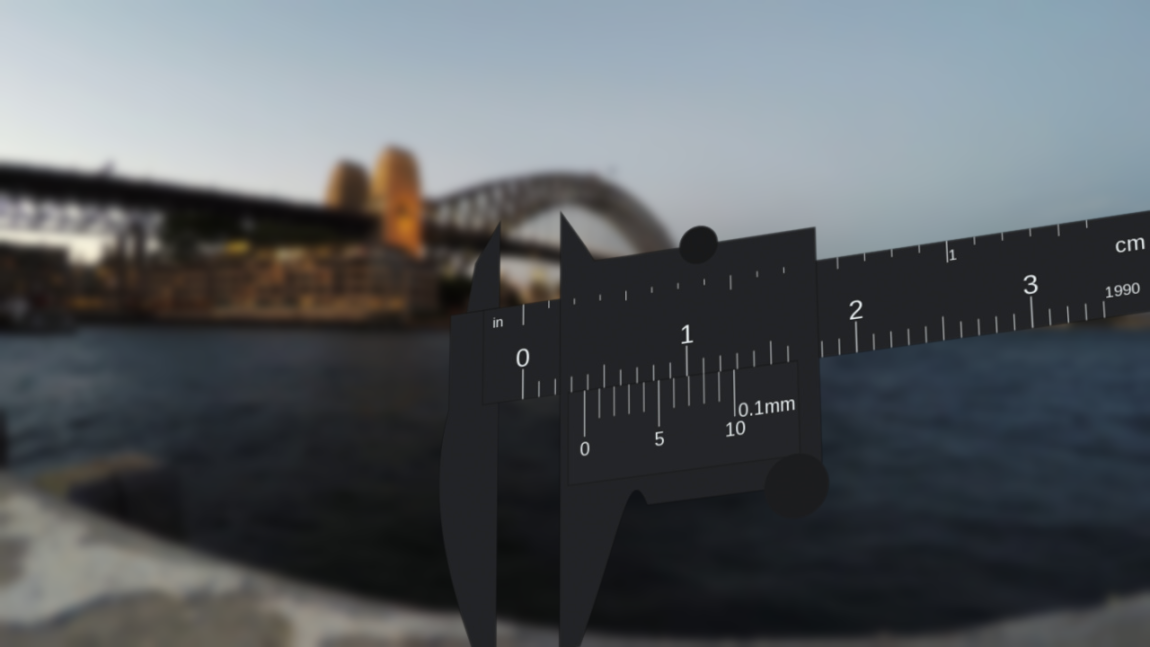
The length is value=3.8 unit=mm
